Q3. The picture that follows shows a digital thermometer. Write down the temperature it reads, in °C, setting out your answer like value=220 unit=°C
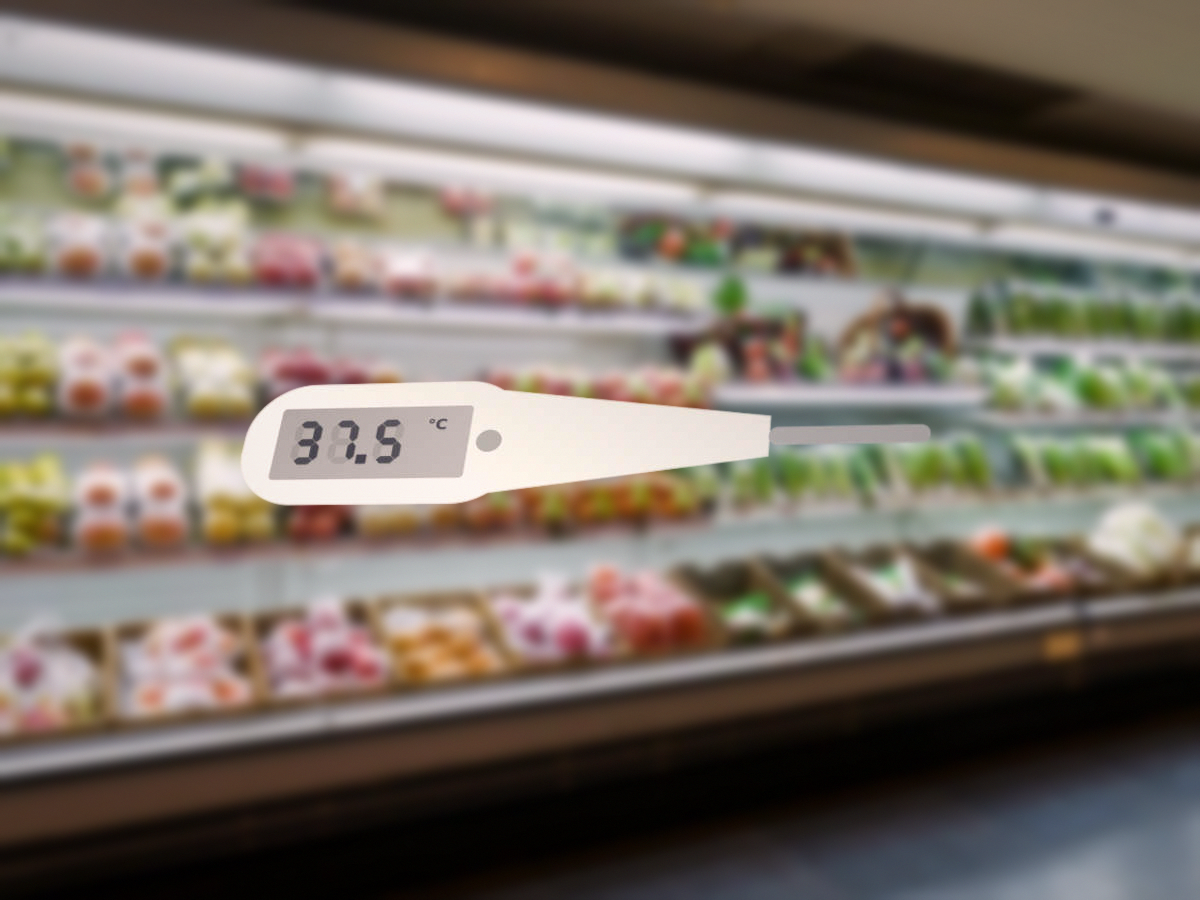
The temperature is value=37.5 unit=°C
